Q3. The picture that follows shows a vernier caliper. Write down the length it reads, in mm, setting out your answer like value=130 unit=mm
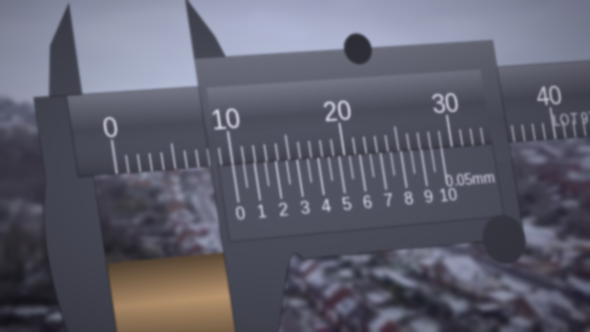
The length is value=10.0 unit=mm
